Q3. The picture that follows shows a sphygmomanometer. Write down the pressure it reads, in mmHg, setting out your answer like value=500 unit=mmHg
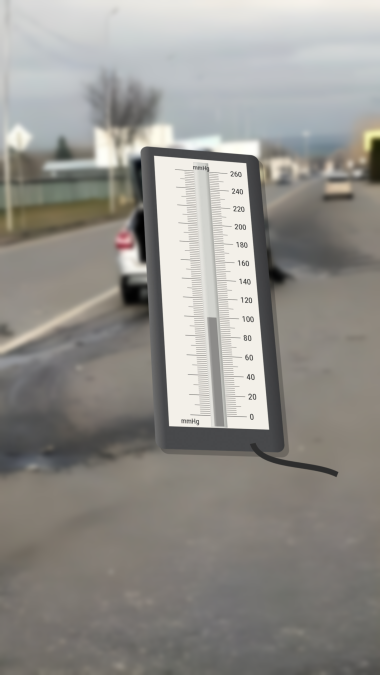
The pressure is value=100 unit=mmHg
